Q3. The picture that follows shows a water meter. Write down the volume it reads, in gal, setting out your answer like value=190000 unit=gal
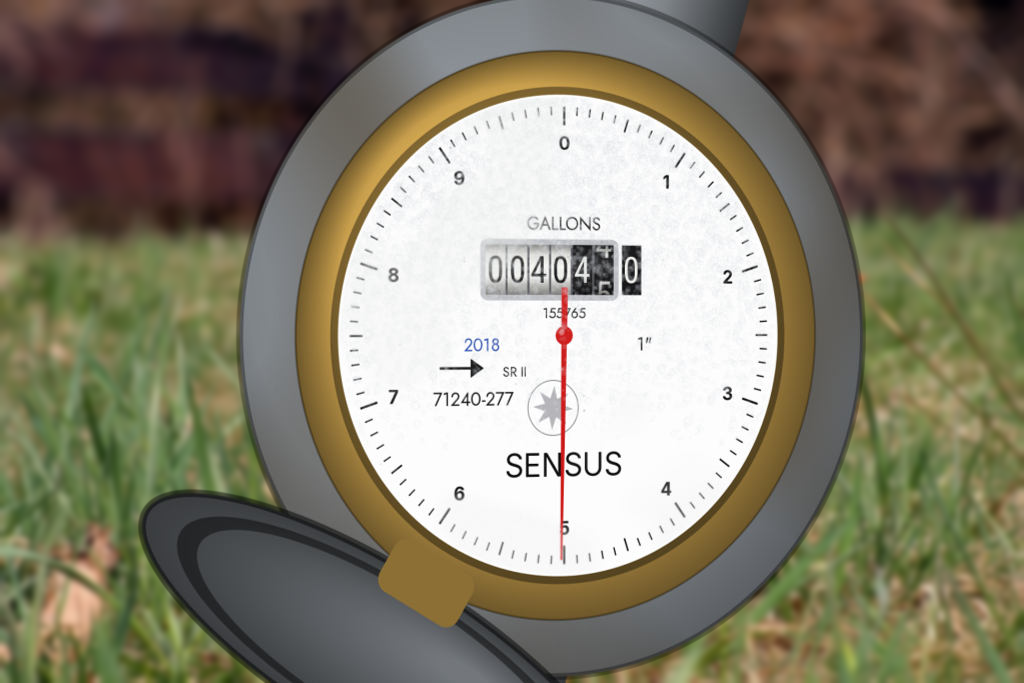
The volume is value=40445.0 unit=gal
